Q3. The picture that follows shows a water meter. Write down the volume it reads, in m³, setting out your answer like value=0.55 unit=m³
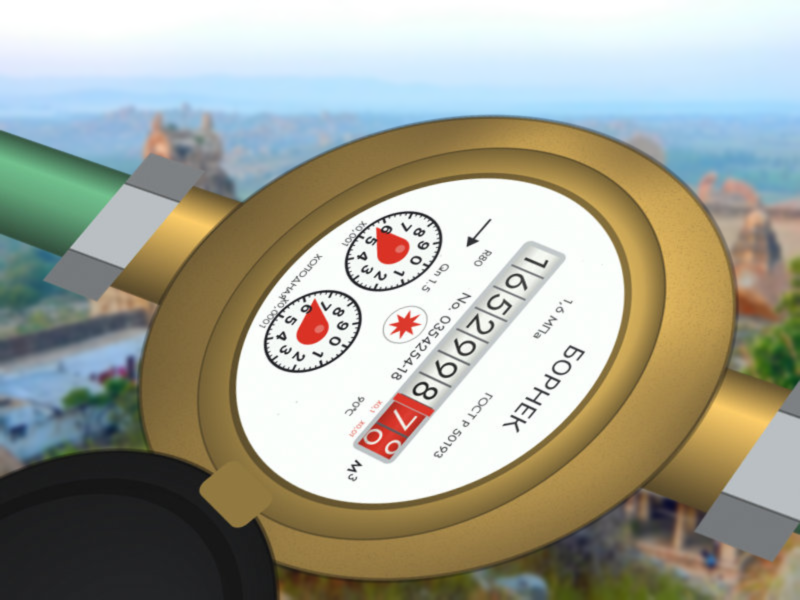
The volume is value=1652998.7856 unit=m³
